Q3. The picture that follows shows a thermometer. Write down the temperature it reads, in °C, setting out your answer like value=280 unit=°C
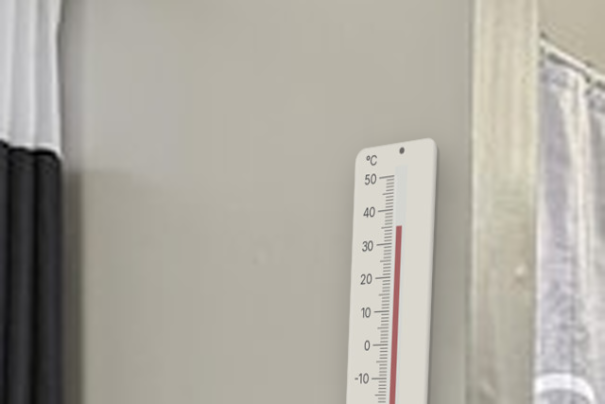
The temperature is value=35 unit=°C
